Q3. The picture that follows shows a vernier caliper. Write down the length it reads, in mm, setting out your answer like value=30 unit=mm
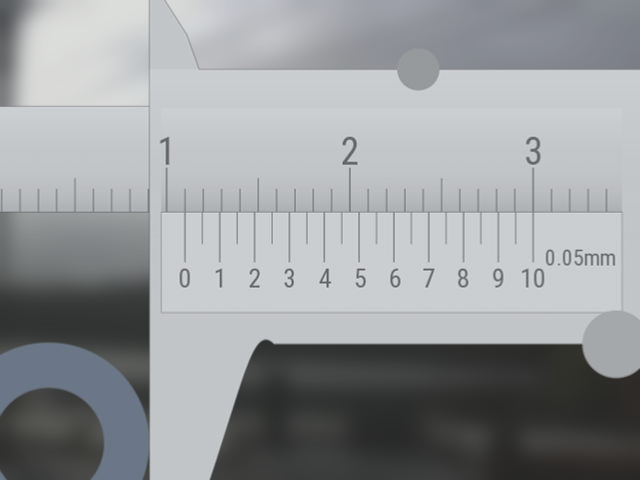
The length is value=11.0 unit=mm
